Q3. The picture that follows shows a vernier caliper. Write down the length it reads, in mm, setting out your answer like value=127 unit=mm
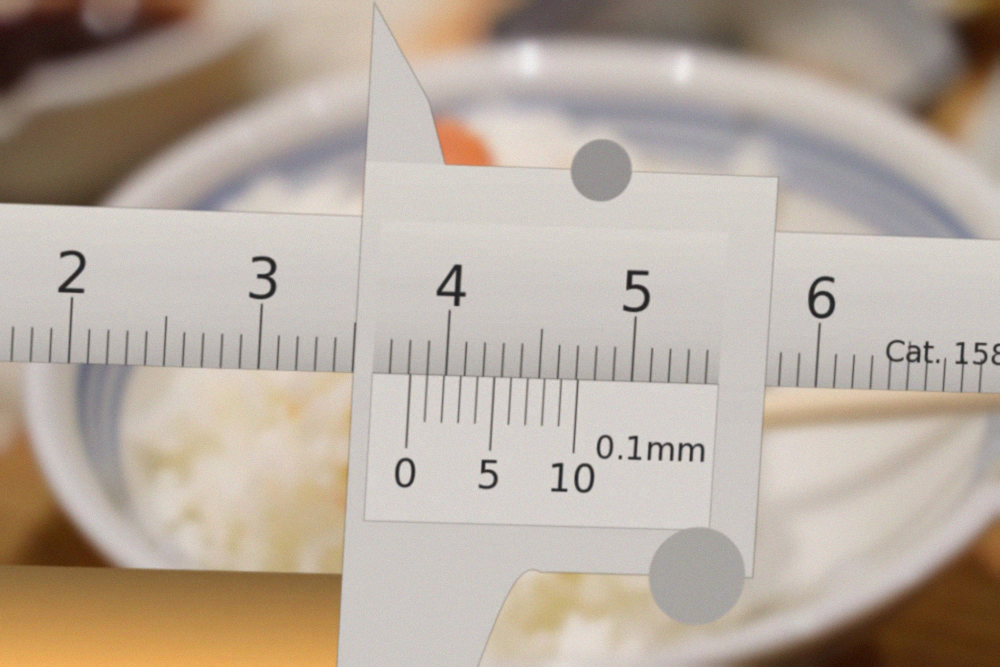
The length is value=38.1 unit=mm
